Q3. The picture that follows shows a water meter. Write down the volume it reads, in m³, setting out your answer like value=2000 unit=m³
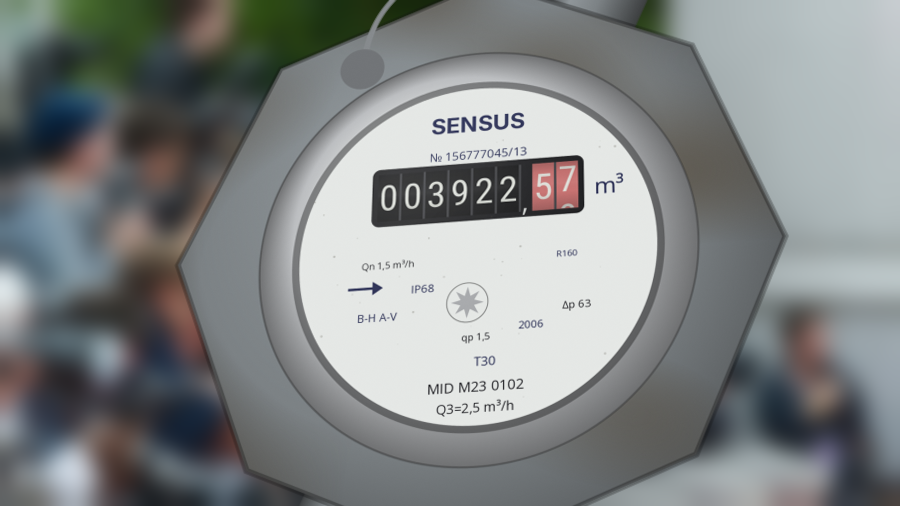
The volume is value=3922.57 unit=m³
